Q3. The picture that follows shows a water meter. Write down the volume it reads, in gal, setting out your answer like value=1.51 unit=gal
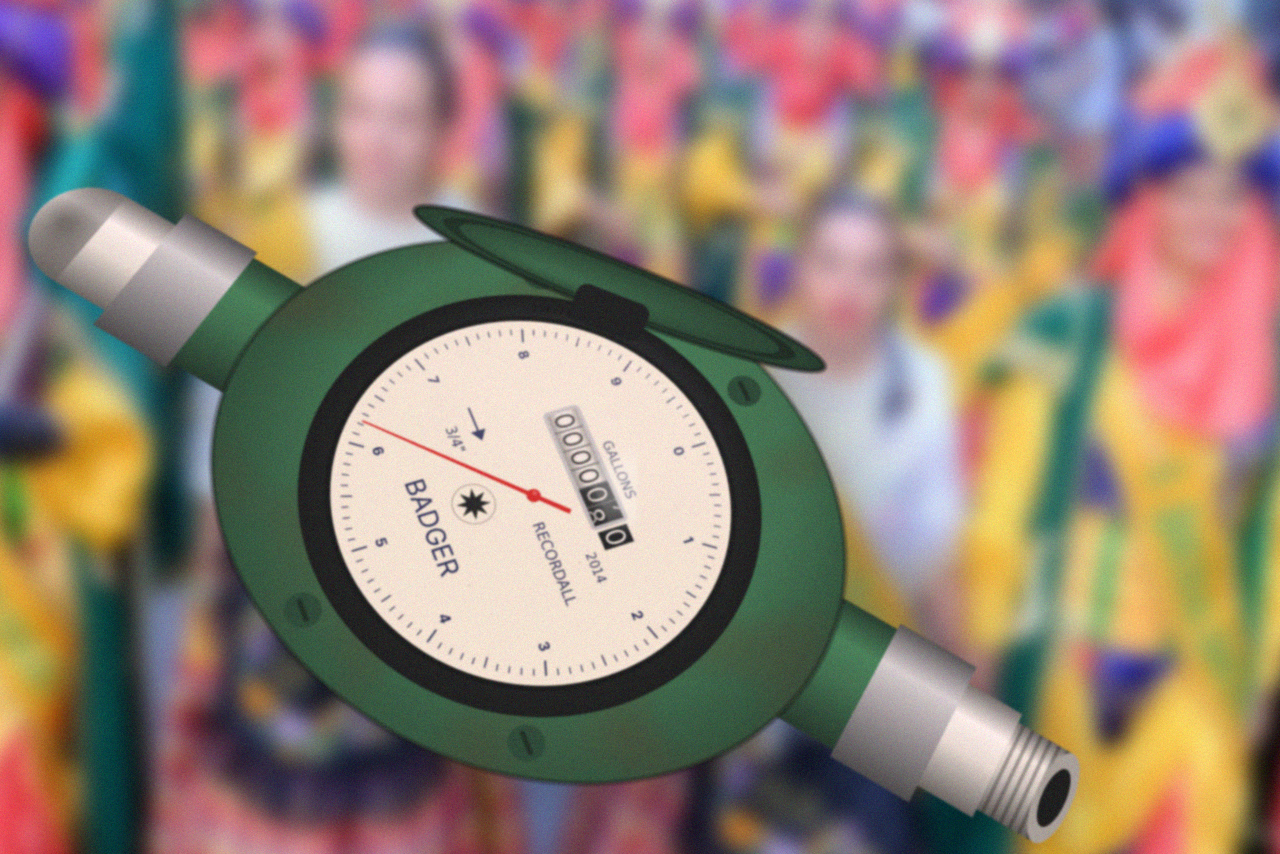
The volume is value=76.2 unit=gal
